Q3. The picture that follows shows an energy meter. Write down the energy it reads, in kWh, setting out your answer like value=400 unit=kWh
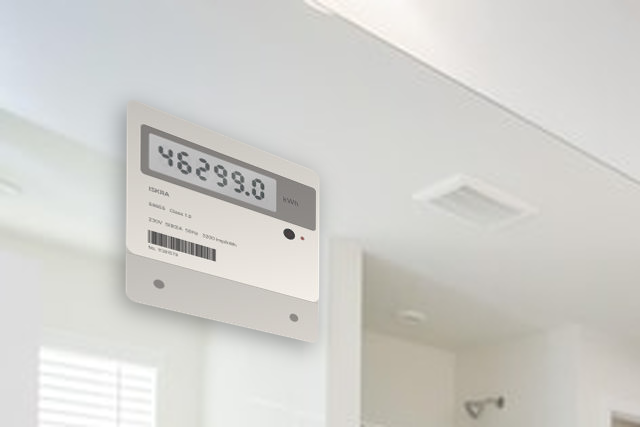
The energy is value=46299.0 unit=kWh
